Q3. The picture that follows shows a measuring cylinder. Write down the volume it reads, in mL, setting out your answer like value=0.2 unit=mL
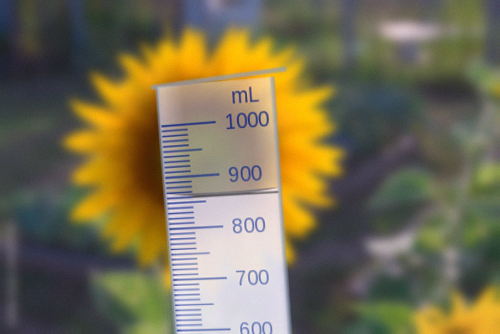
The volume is value=860 unit=mL
